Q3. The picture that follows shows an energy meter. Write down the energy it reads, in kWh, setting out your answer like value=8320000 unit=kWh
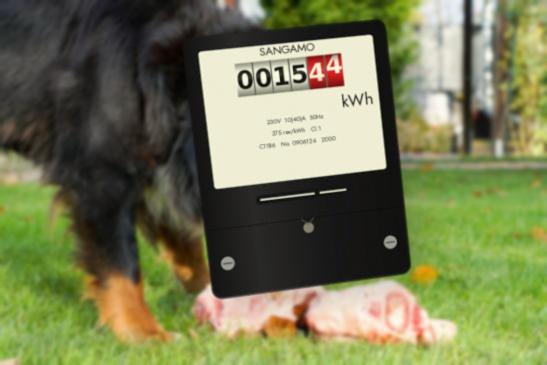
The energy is value=15.44 unit=kWh
